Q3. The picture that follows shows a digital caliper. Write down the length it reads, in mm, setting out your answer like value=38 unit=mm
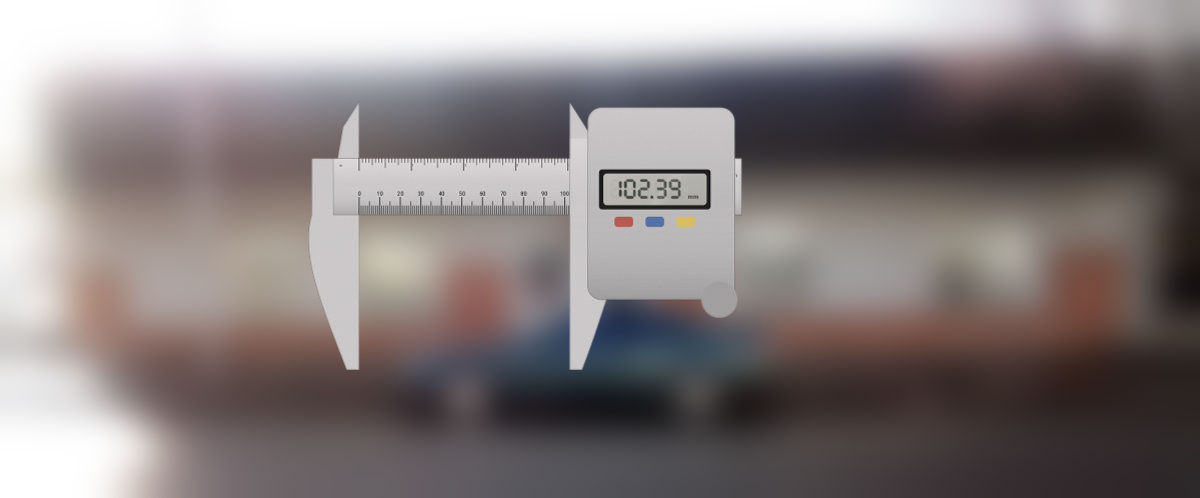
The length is value=102.39 unit=mm
